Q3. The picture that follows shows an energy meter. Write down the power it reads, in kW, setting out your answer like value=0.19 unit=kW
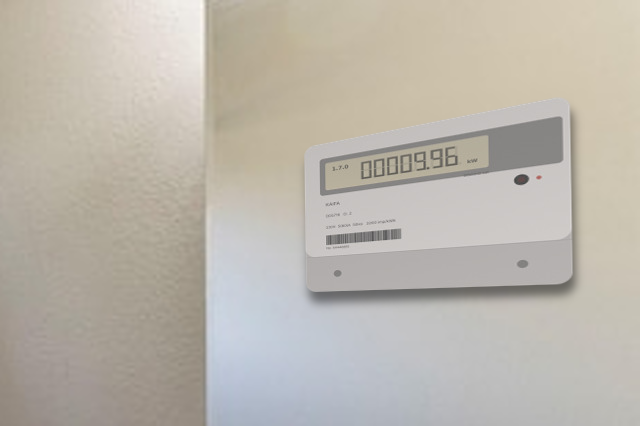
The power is value=9.96 unit=kW
